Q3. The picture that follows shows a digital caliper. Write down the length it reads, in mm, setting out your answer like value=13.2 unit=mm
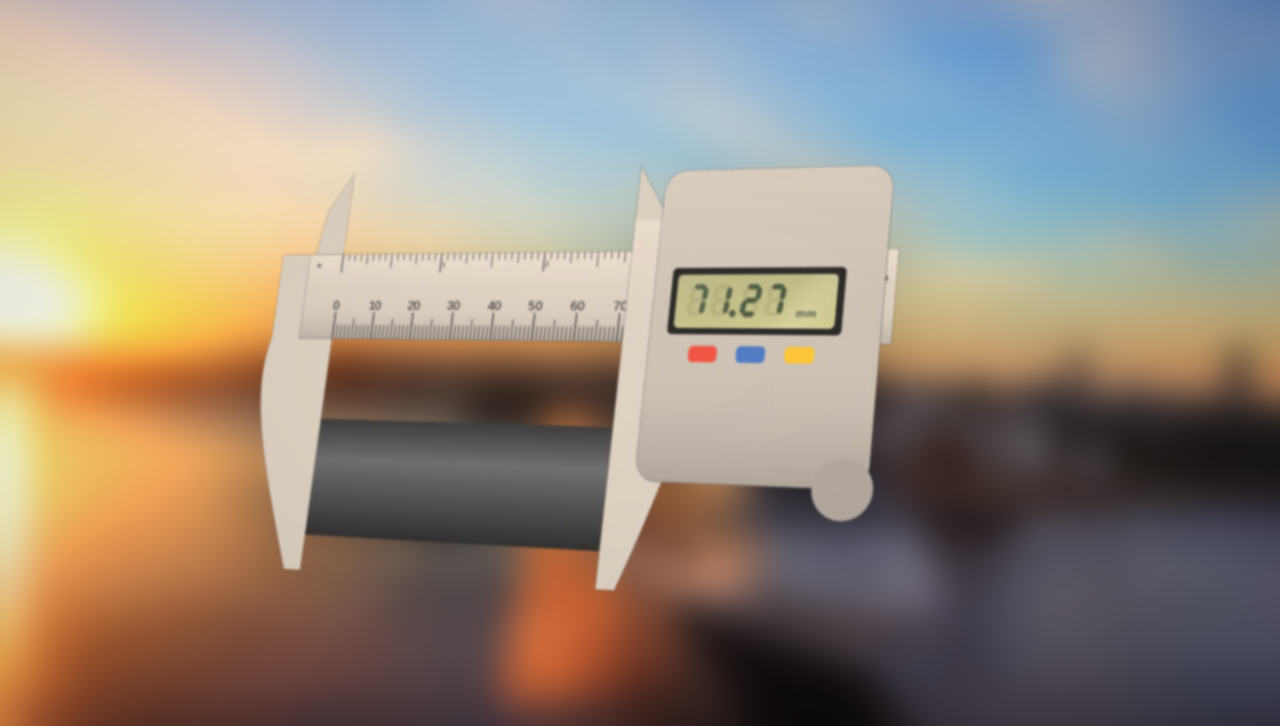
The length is value=71.27 unit=mm
